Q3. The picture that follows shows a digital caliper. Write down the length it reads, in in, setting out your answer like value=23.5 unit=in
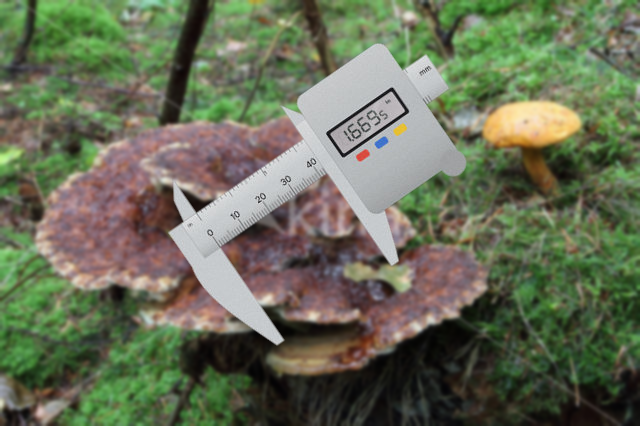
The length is value=1.6695 unit=in
